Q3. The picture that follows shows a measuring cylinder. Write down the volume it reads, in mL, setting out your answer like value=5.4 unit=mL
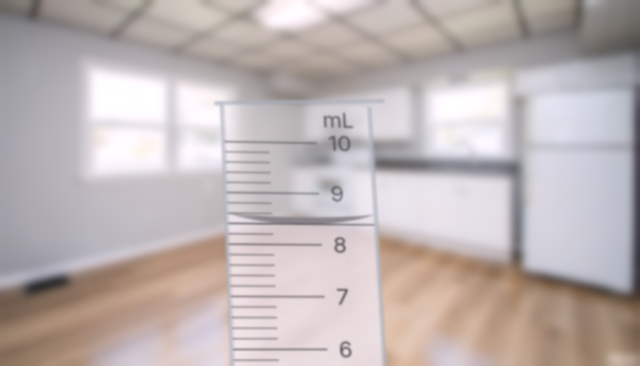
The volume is value=8.4 unit=mL
